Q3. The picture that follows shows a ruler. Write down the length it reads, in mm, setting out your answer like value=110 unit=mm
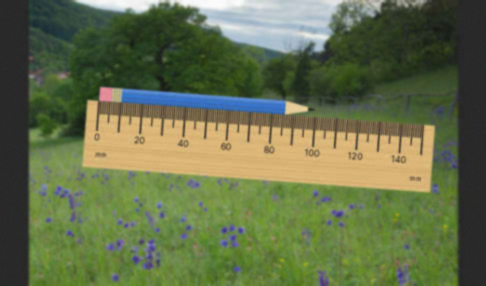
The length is value=100 unit=mm
